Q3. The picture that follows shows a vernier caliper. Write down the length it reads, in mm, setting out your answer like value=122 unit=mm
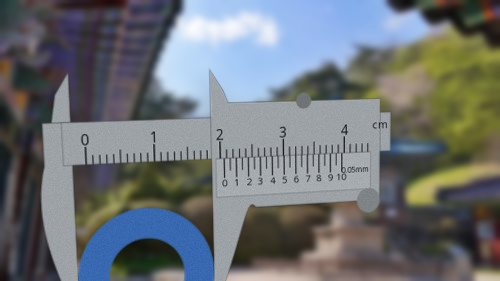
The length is value=20.6 unit=mm
